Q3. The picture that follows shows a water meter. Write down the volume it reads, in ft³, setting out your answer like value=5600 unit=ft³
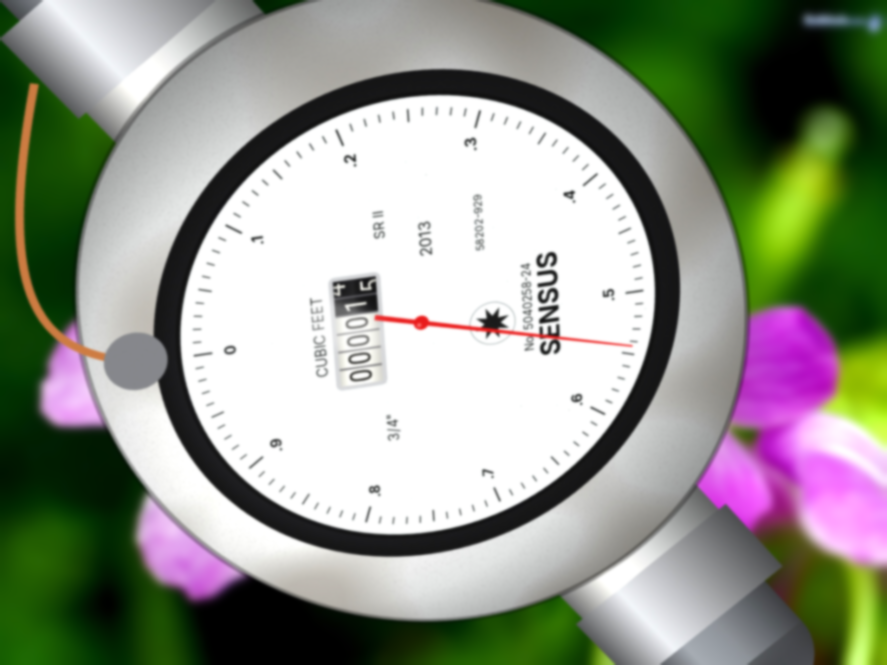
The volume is value=14.54 unit=ft³
